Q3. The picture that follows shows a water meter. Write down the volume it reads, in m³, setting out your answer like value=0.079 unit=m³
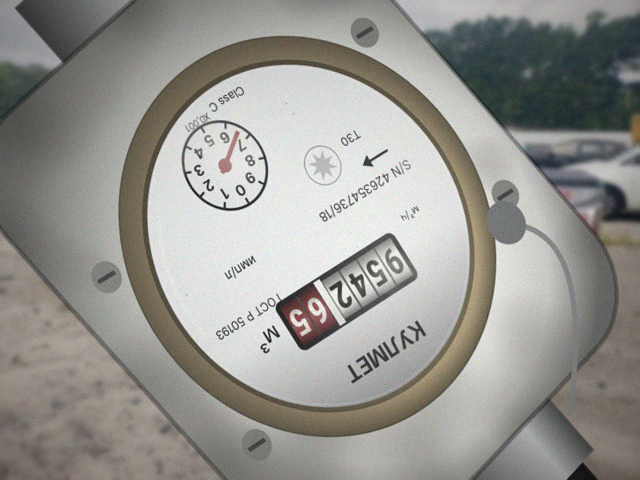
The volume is value=9542.656 unit=m³
